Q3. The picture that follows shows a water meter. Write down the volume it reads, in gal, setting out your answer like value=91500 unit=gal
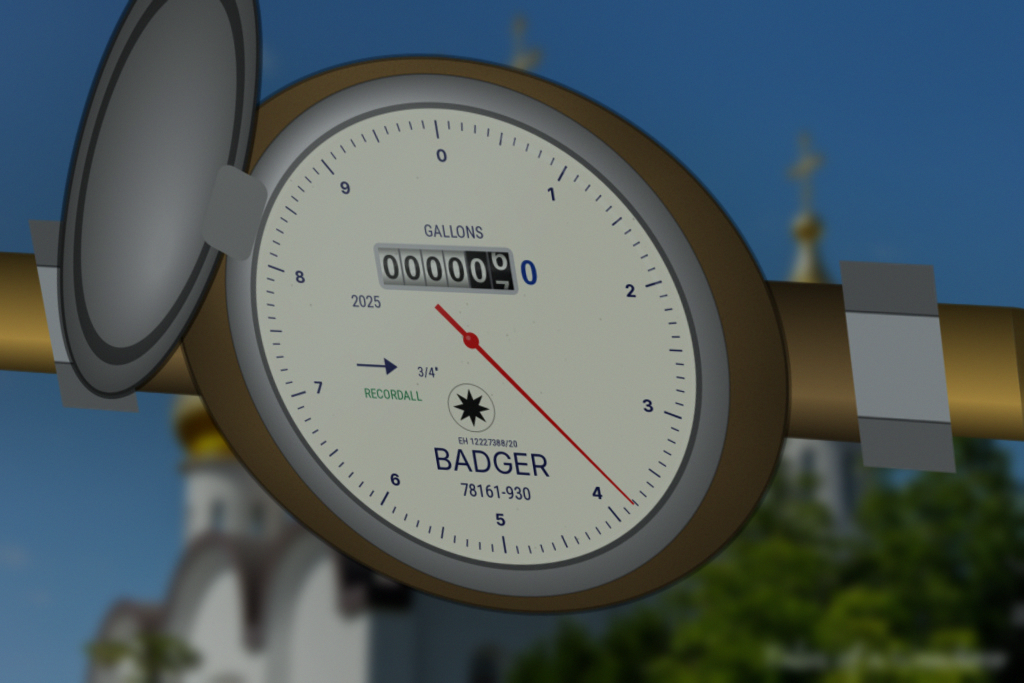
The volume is value=63.8 unit=gal
